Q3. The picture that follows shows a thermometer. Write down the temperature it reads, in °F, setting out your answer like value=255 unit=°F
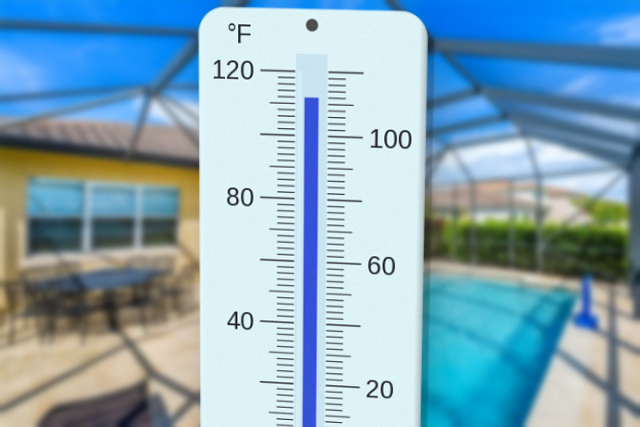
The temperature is value=112 unit=°F
